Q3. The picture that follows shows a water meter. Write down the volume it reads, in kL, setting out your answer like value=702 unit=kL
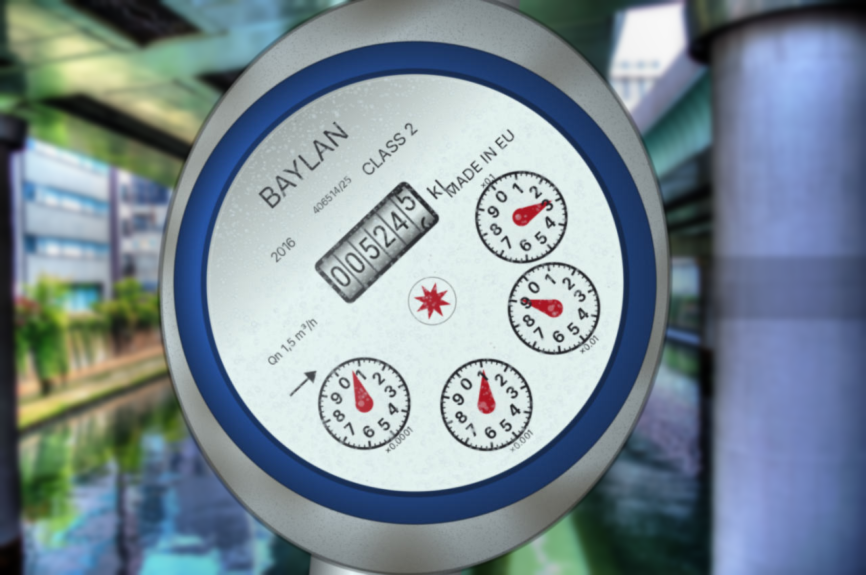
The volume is value=5245.2910 unit=kL
